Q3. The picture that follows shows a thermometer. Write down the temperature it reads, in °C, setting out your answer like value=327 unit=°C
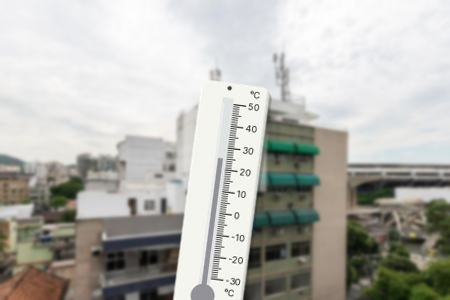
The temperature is value=25 unit=°C
